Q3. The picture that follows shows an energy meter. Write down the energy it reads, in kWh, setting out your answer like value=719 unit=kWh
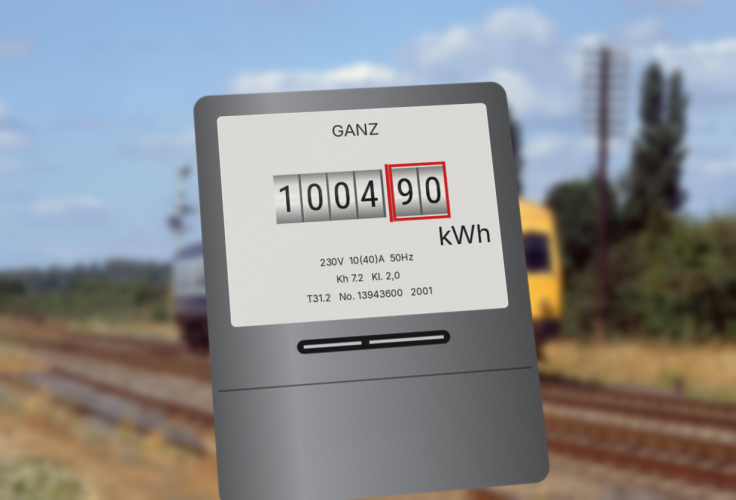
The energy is value=1004.90 unit=kWh
